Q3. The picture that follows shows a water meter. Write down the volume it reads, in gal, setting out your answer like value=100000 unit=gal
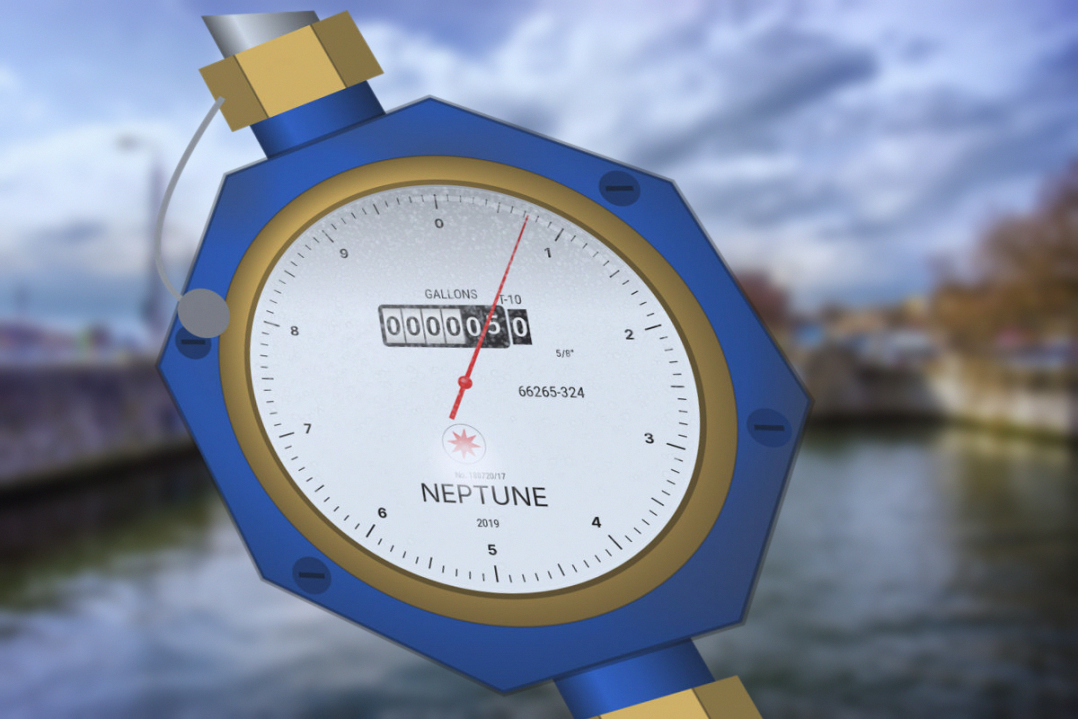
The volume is value=50.7 unit=gal
